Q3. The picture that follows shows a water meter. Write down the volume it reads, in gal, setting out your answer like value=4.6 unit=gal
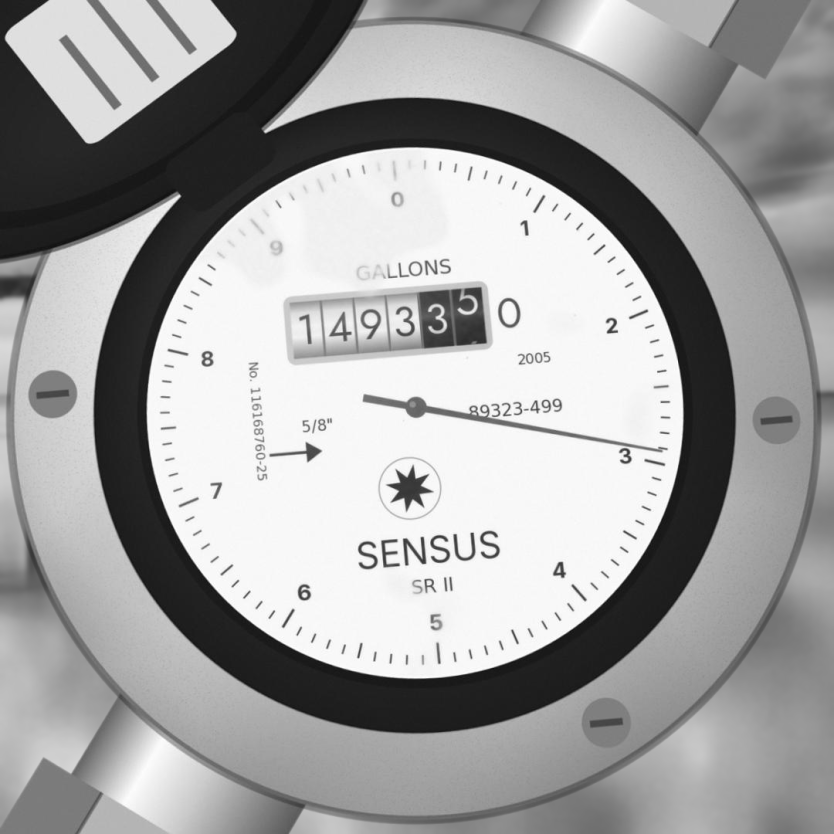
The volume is value=1493352.9 unit=gal
